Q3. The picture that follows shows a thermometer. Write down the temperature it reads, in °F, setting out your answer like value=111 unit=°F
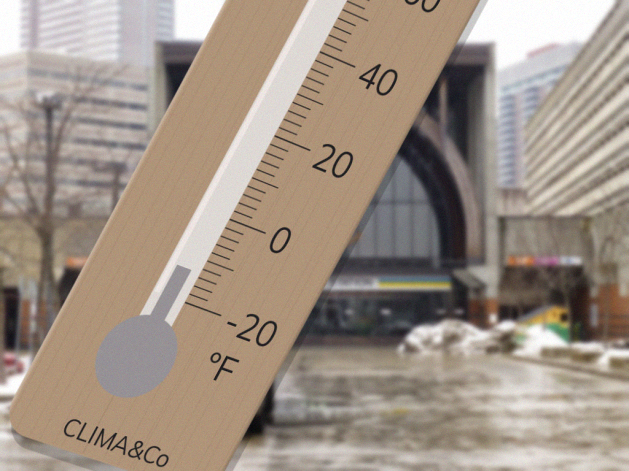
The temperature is value=-13 unit=°F
